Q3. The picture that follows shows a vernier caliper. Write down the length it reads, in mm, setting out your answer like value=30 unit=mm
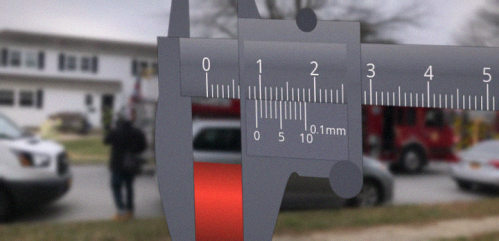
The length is value=9.2 unit=mm
